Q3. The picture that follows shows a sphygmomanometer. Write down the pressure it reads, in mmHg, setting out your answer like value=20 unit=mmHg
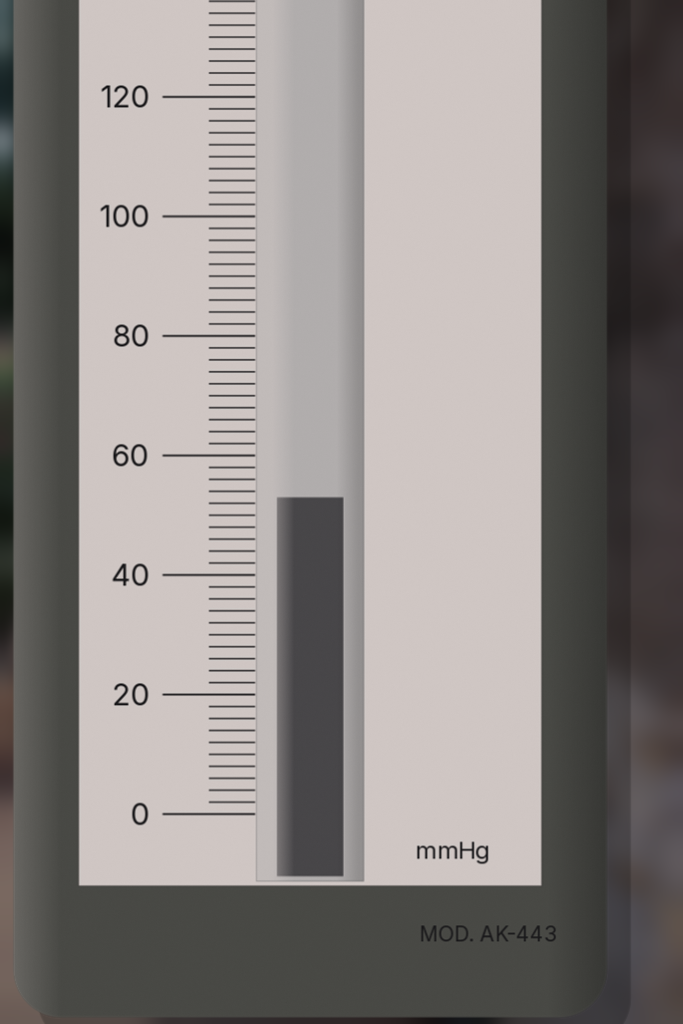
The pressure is value=53 unit=mmHg
